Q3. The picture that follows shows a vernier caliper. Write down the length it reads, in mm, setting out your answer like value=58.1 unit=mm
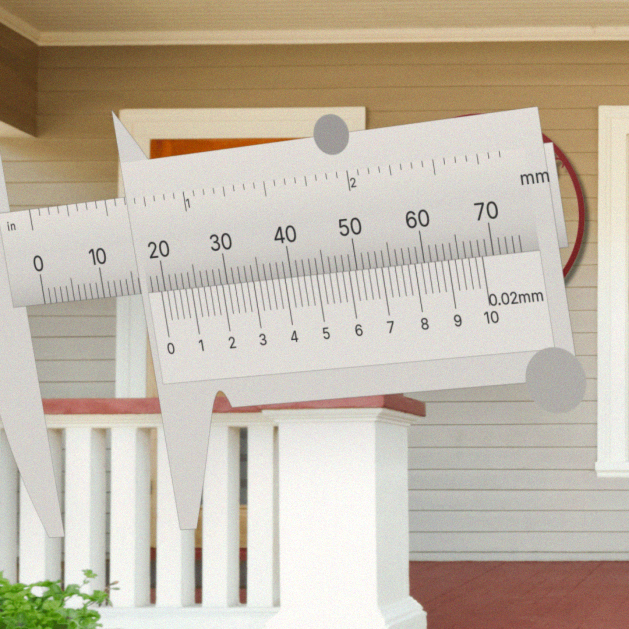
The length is value=19.4 unit=mm
